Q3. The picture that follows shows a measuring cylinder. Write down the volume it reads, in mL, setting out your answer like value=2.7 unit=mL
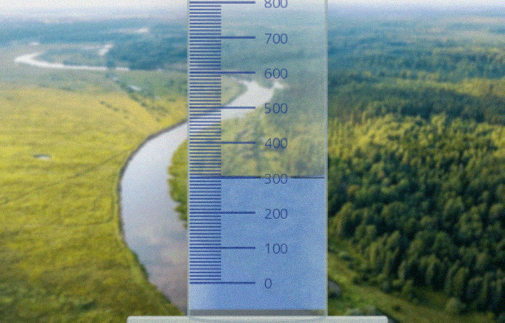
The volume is value=300 unit=mL
